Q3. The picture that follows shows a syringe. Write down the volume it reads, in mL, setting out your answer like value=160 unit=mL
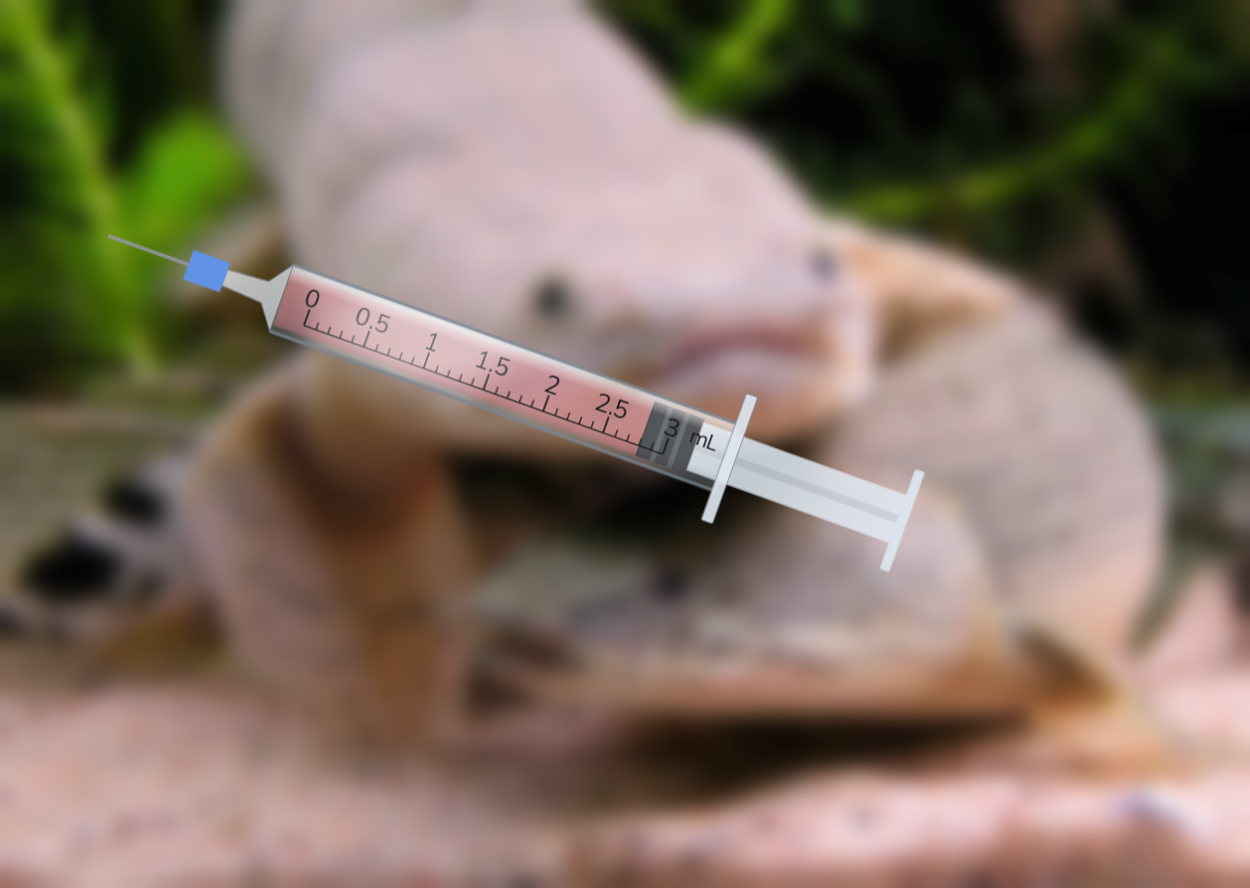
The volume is value=2.8 unit=mL
